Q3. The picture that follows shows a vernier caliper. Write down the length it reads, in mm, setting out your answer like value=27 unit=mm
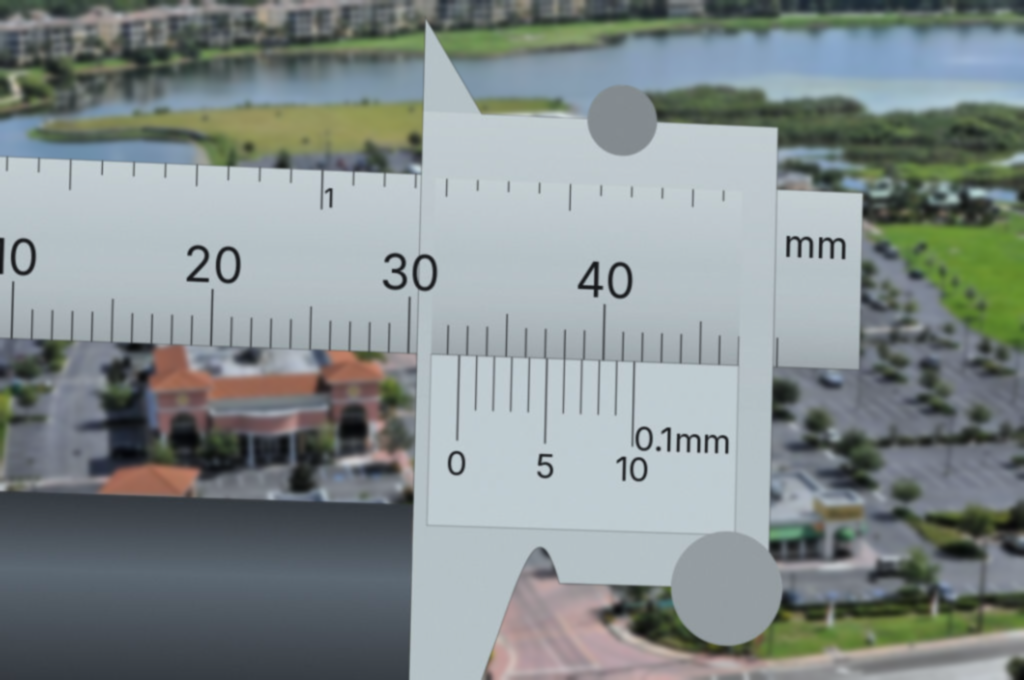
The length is value=32.6 unit=mm
